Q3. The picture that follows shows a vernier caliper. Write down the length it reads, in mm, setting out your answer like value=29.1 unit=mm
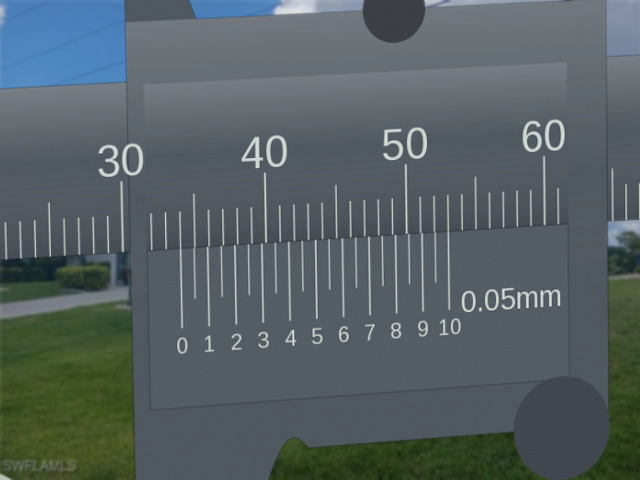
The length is value=34.0 unit=mm
